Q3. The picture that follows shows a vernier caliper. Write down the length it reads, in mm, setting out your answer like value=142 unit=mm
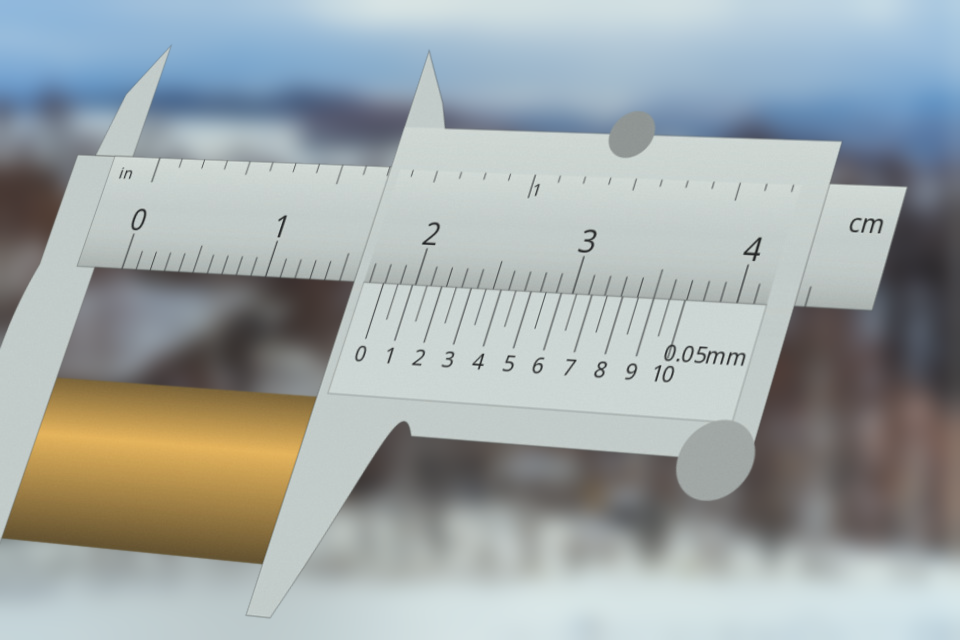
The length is value=17.9 unit=mm
